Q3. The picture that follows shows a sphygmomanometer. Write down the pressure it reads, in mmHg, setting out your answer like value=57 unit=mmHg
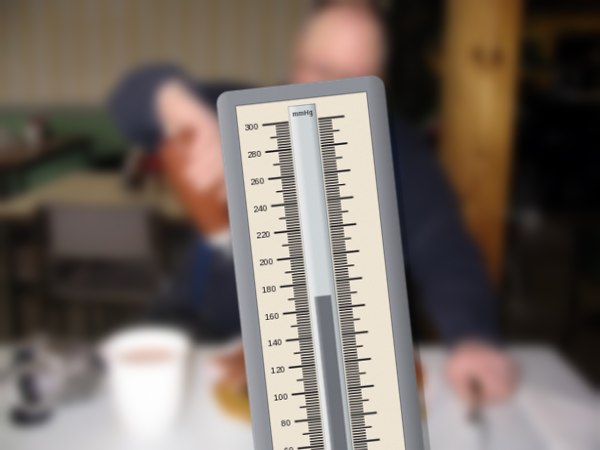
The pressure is value=170 unit=mmHg
